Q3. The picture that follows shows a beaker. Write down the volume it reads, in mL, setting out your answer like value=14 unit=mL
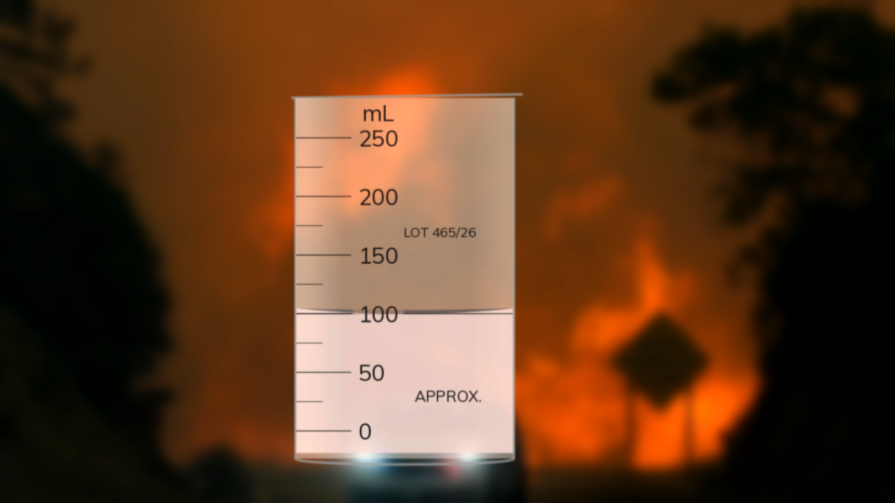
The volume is value=100 unit=mL
